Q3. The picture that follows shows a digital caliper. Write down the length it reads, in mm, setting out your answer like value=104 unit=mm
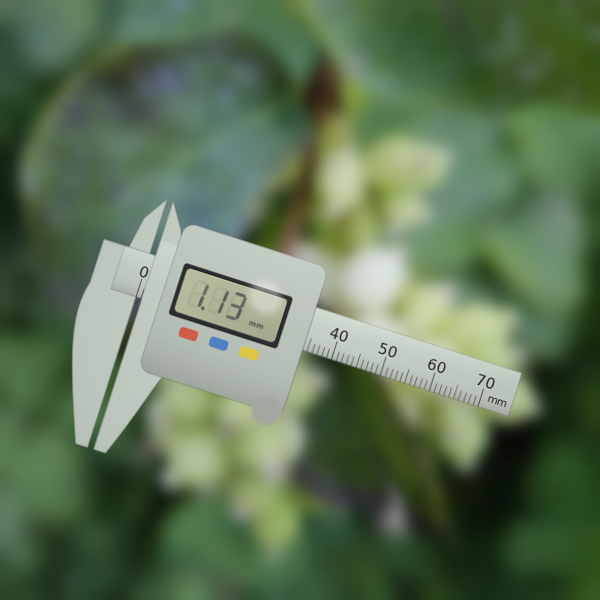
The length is value=1.13 unit=mm
